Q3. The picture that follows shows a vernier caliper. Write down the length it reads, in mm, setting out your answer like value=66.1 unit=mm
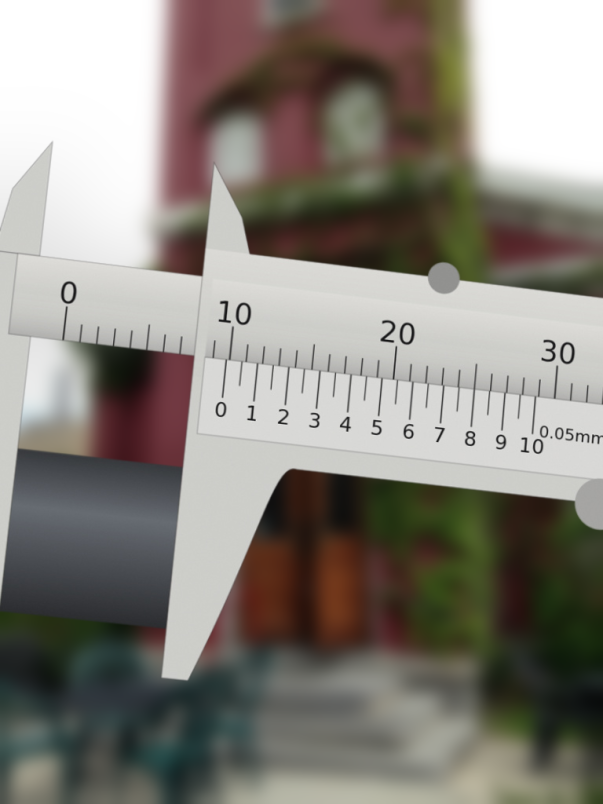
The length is value=9.8 unit=mm
